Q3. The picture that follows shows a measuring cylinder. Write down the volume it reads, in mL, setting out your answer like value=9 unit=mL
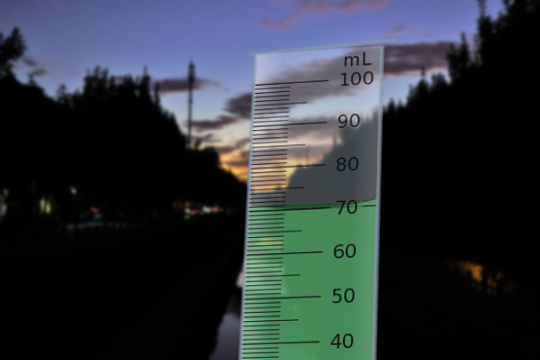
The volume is value=70 unit=mL
